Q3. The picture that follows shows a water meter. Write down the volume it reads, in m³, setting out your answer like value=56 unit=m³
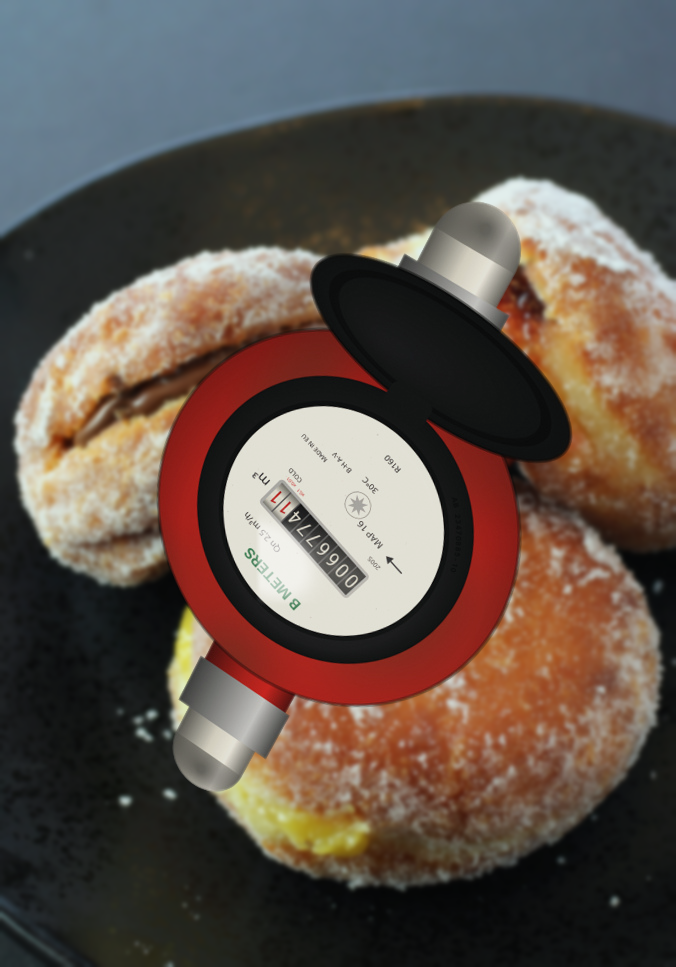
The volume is value=66774.11 unit=m³
